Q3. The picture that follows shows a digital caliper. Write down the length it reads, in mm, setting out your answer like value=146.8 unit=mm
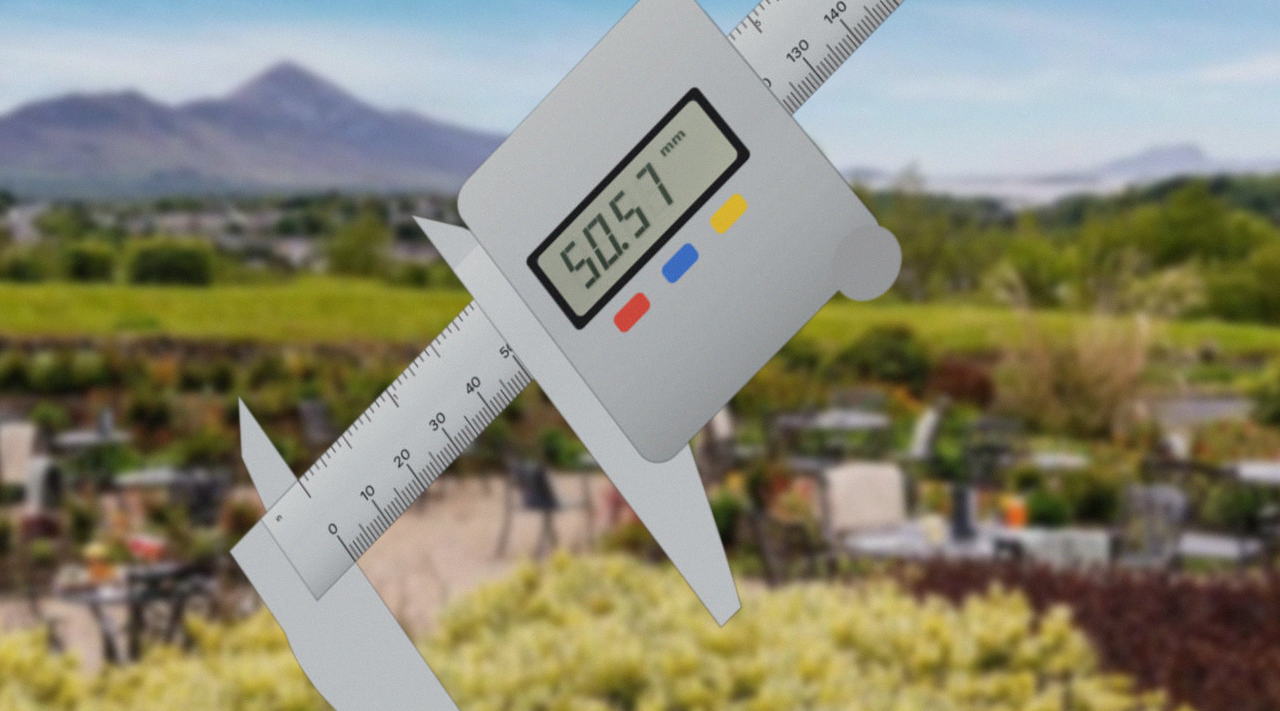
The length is value=50.57 unit=mm
